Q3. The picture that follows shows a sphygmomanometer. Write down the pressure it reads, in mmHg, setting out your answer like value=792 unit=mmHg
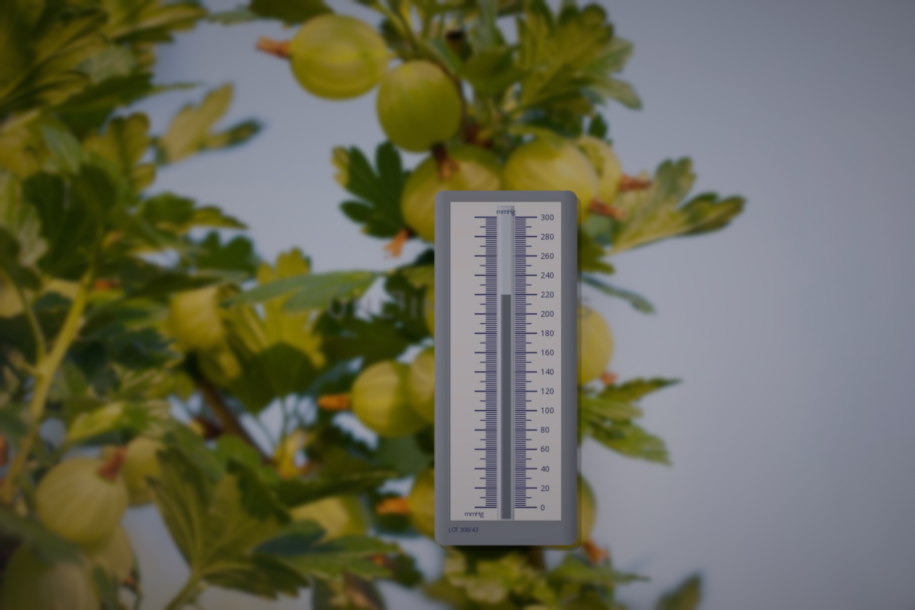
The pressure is value=220 unit=mmHg
